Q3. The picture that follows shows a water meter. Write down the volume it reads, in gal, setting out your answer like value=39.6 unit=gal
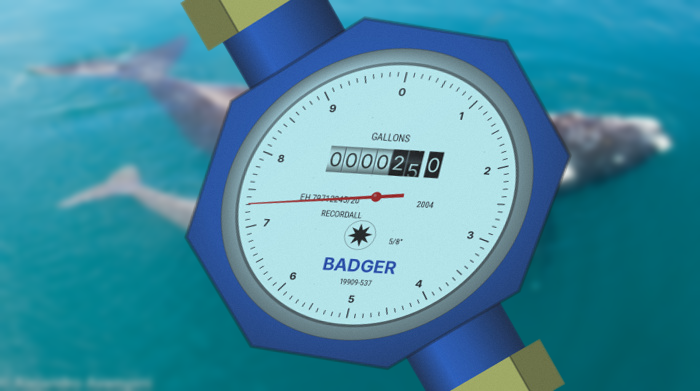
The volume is value=247.3 unit=gal
